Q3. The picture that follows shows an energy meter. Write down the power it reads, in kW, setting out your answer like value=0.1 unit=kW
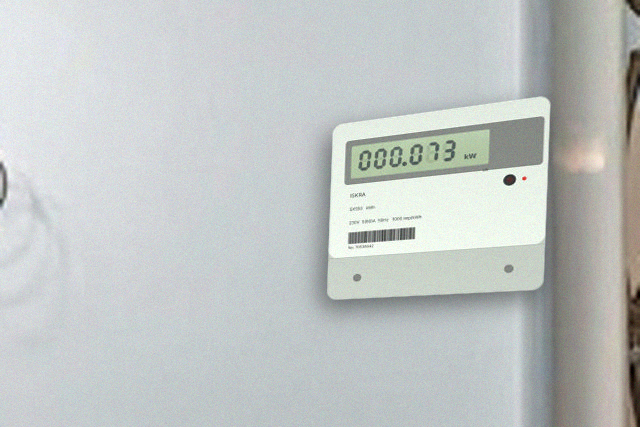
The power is value=0.073 unit=kW
